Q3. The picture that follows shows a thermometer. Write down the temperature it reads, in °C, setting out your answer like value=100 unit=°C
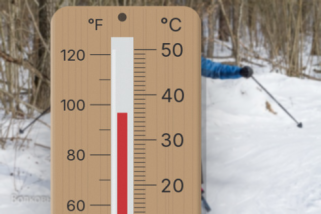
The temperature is value=36 unit=°C
